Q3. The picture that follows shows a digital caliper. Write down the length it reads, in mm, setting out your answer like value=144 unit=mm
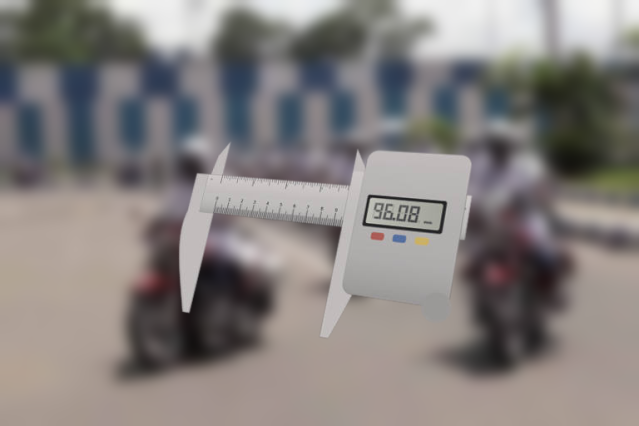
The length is value=96.08 unit=mm
